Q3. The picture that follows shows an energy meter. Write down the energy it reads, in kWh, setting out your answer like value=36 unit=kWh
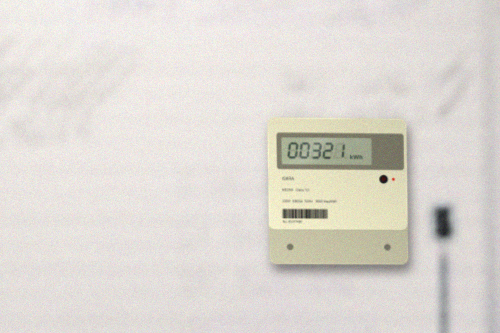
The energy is value=321 unit=kWh
